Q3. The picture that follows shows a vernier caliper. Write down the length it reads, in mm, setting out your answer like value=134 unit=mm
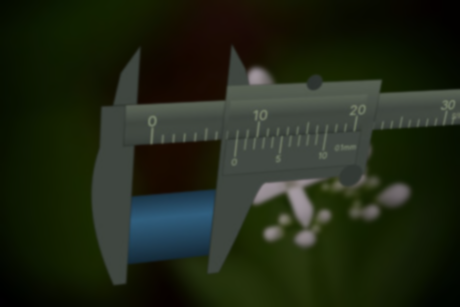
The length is value=8.0 unit=mm
